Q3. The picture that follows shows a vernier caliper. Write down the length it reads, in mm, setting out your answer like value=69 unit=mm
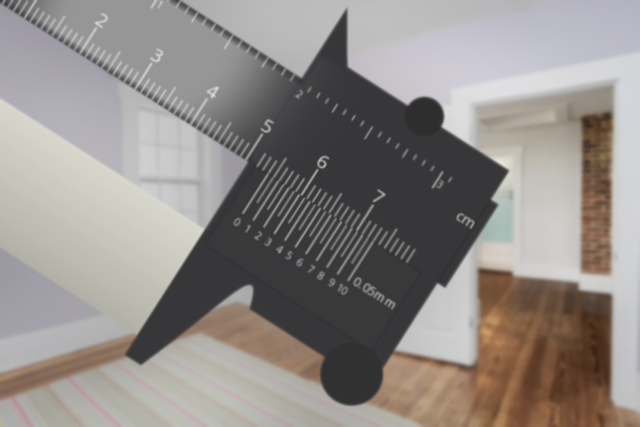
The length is value=54.0 unit=mm
